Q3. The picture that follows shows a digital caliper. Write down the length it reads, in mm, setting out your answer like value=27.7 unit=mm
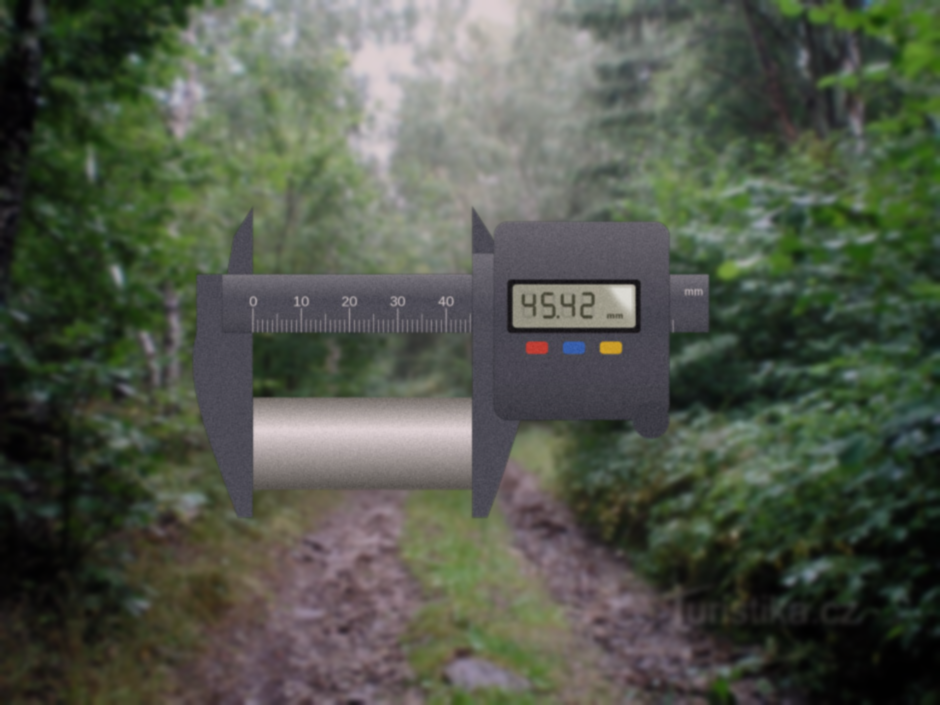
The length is value=45.42 unit=mm
